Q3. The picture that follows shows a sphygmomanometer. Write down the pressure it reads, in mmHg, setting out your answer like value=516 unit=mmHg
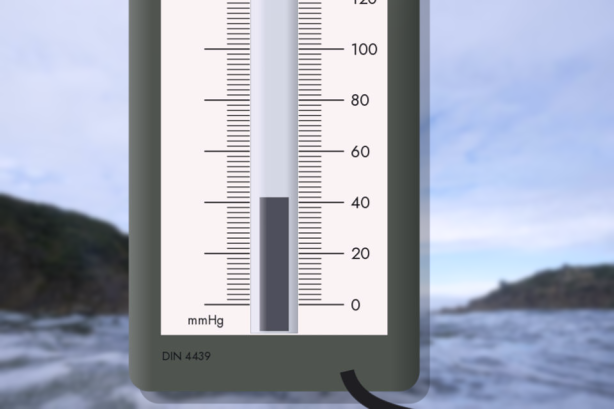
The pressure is value=42 unit=mmHg
